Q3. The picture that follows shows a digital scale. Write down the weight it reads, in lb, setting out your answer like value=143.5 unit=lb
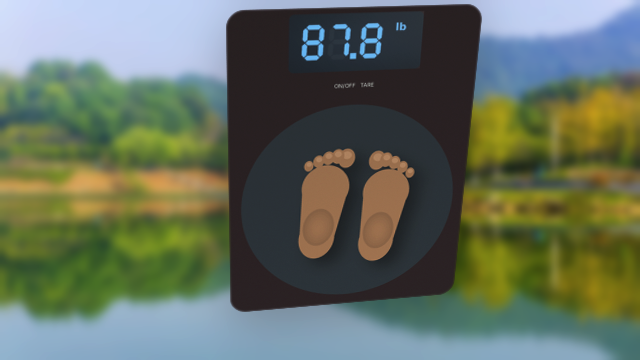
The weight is value=87.8 unit=lb
